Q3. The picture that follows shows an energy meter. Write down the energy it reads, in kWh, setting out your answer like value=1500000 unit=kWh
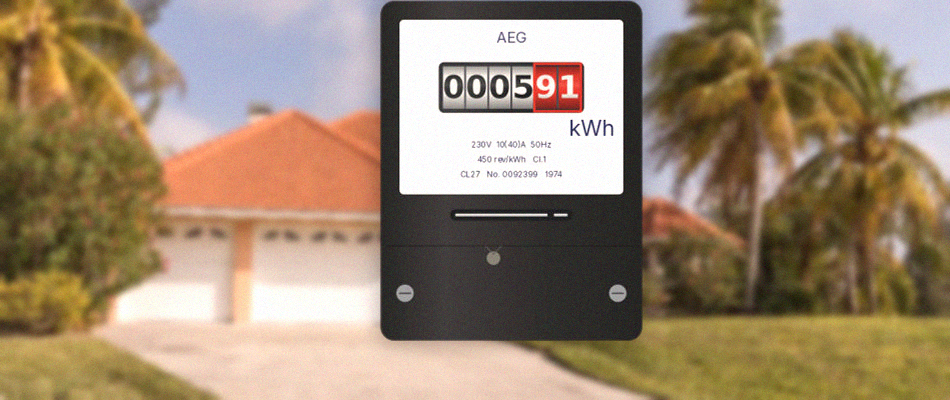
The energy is value=5.91 unit=kWh
